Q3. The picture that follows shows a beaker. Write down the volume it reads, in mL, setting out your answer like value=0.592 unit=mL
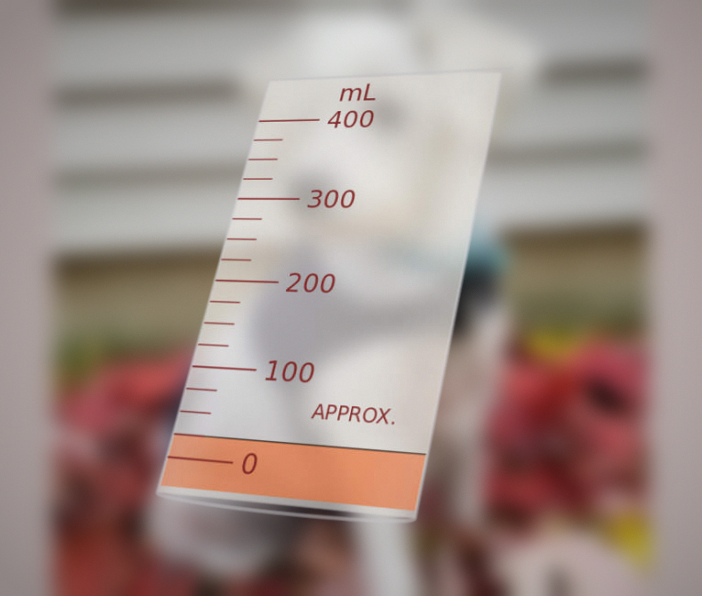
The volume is value=25 unit=mL
